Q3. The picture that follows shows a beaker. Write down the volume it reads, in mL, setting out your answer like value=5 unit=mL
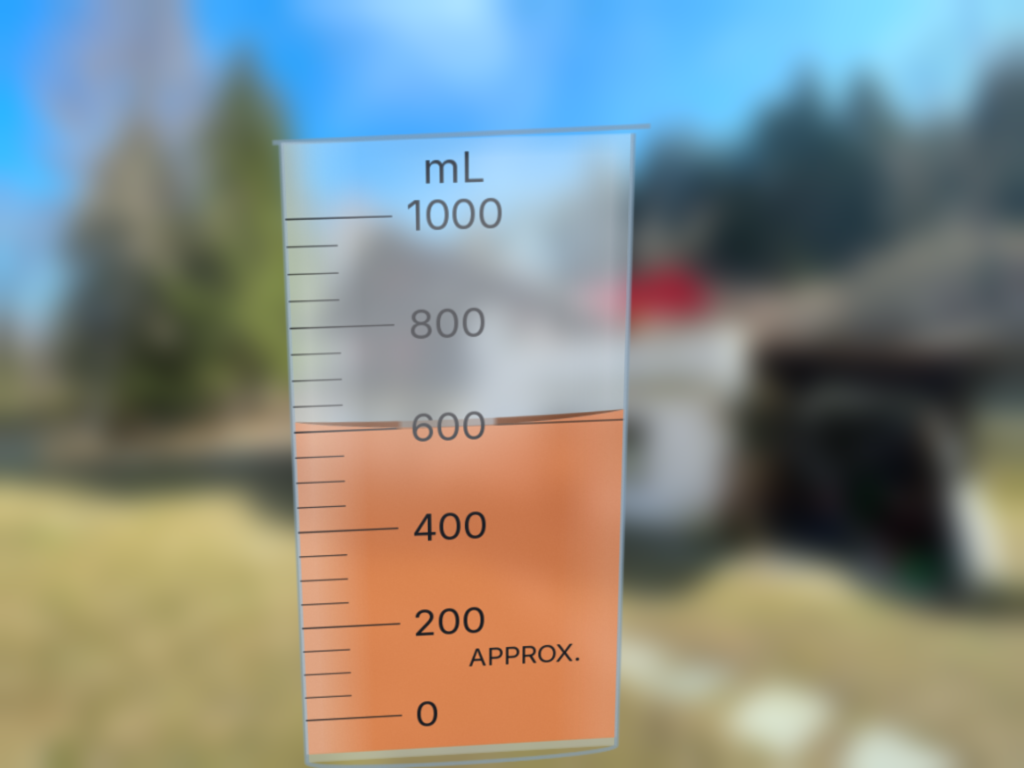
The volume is value=600 unit=mL
